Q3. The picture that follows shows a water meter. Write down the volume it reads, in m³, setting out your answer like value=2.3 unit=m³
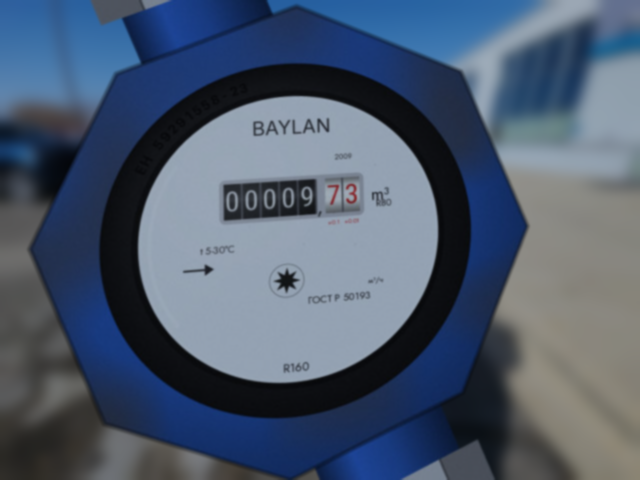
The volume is value=9.73 unit=m³
